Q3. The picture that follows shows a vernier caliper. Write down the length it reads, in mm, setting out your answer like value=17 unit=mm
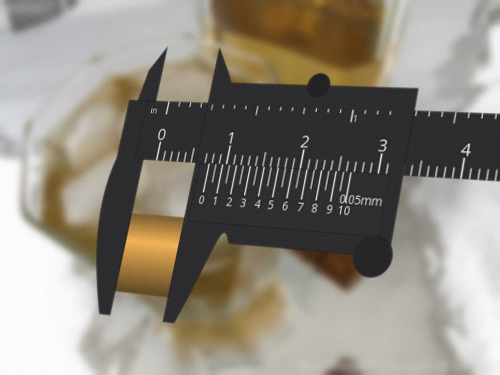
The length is value=7.6 unit=mm
